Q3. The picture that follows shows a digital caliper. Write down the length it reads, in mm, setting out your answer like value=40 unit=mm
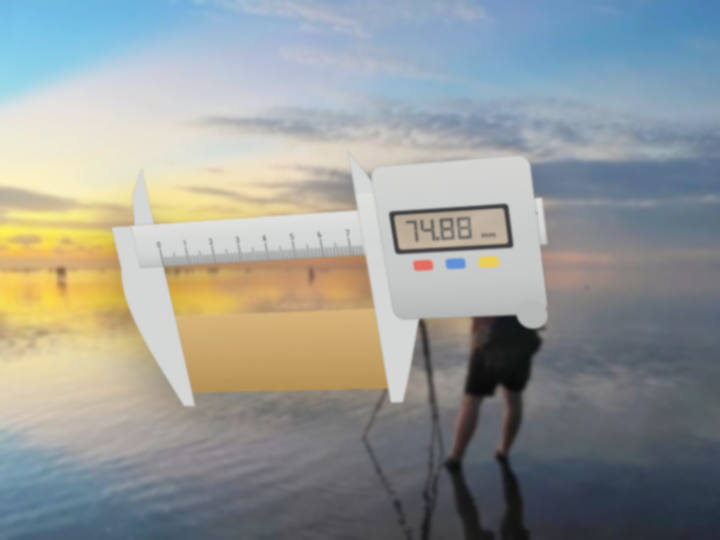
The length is value=74.88 unit=mm
